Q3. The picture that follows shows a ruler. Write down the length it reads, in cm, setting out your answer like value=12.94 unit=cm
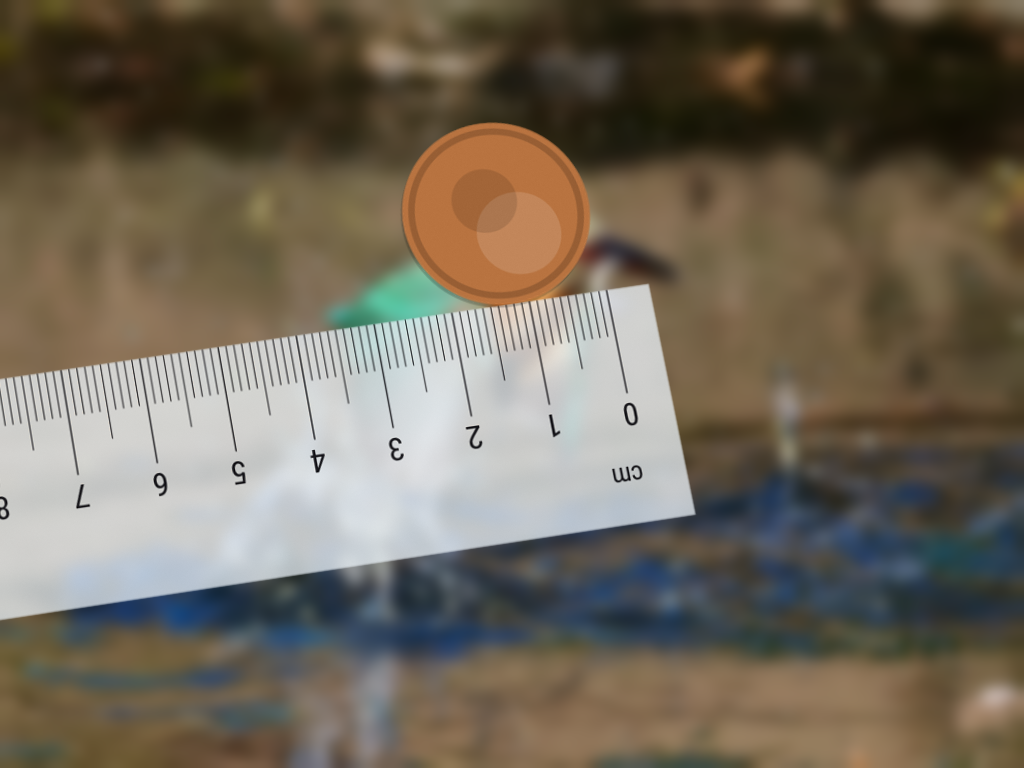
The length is value=2.4 unit=cm
